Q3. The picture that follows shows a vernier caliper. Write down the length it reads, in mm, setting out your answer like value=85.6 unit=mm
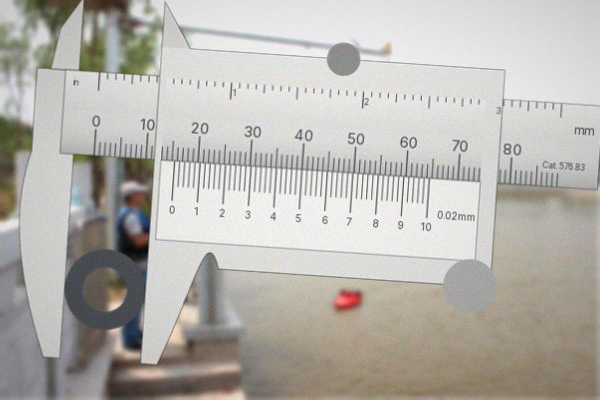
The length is value=15.5 unit=mm
